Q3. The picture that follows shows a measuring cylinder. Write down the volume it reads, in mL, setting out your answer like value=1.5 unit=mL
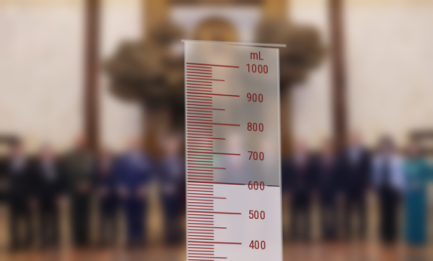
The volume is value=600 unit=mL
